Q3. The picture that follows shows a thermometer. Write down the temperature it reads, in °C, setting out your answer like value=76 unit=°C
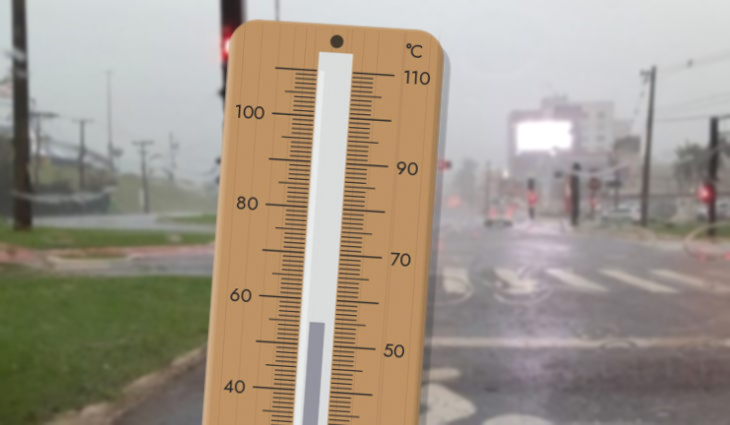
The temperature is value=55 unit=°C
